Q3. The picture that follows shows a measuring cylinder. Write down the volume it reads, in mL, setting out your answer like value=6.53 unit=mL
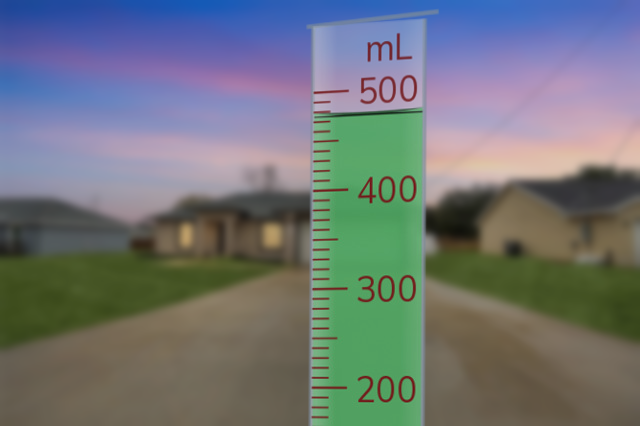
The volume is value=475 unit=mL
